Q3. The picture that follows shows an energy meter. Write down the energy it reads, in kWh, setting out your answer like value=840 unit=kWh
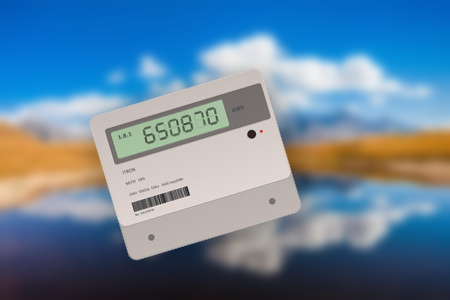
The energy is value=650870 unit=kWh
